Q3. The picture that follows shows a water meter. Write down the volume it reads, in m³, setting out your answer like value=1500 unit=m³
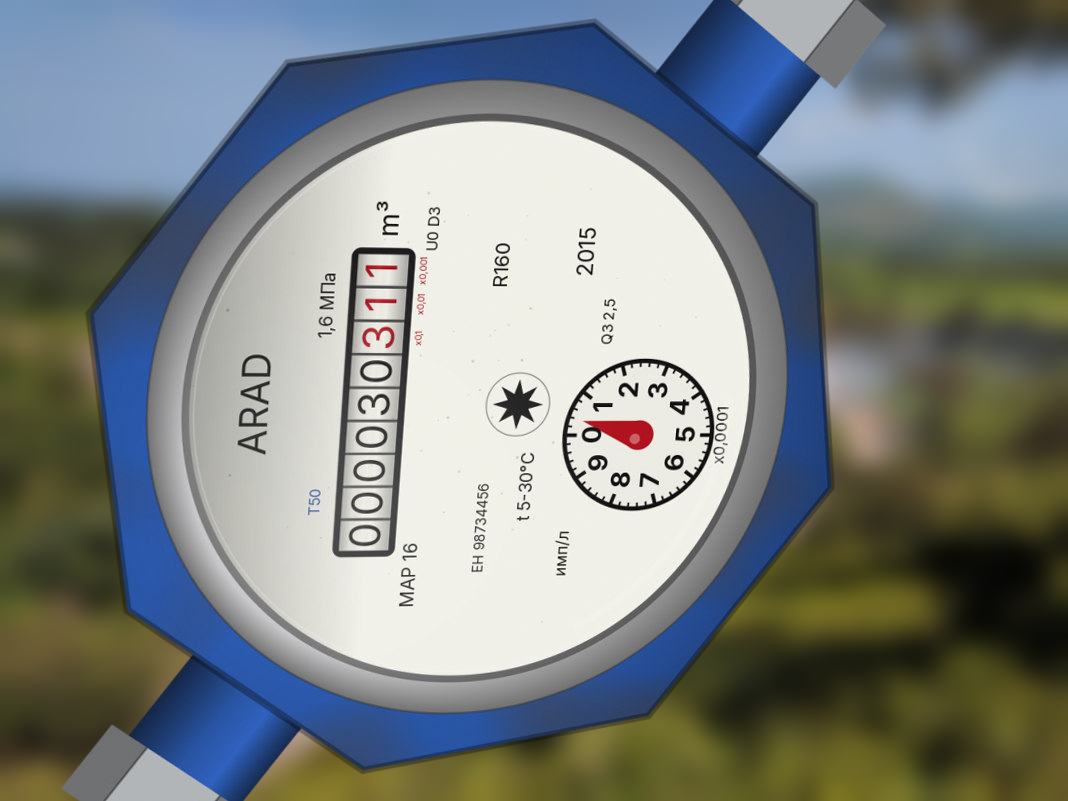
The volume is value=30.3110 unit=m³
